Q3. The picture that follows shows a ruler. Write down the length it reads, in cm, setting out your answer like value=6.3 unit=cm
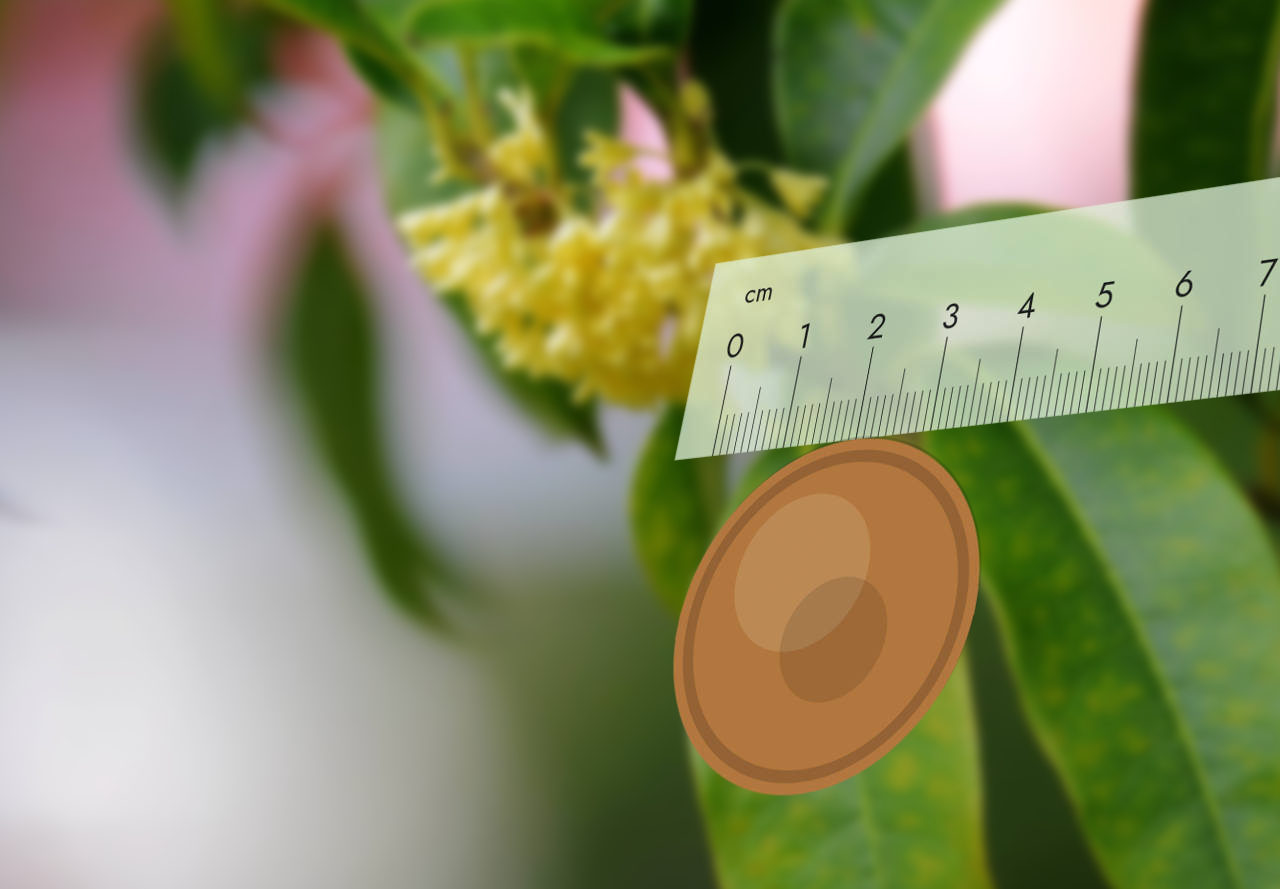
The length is value=4 unit=cm
